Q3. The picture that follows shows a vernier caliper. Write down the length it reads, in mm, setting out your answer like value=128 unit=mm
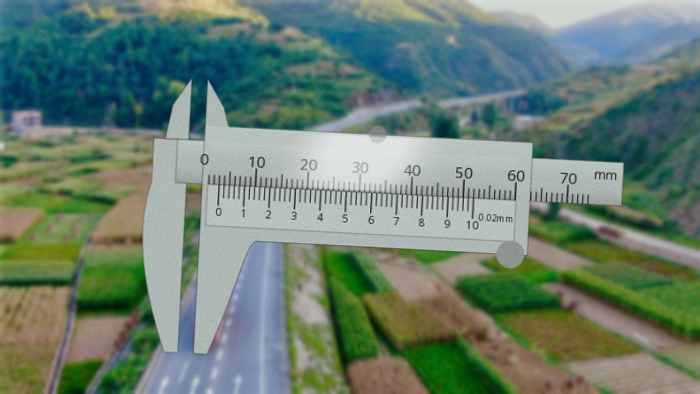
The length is value=3.0 unit=mm
